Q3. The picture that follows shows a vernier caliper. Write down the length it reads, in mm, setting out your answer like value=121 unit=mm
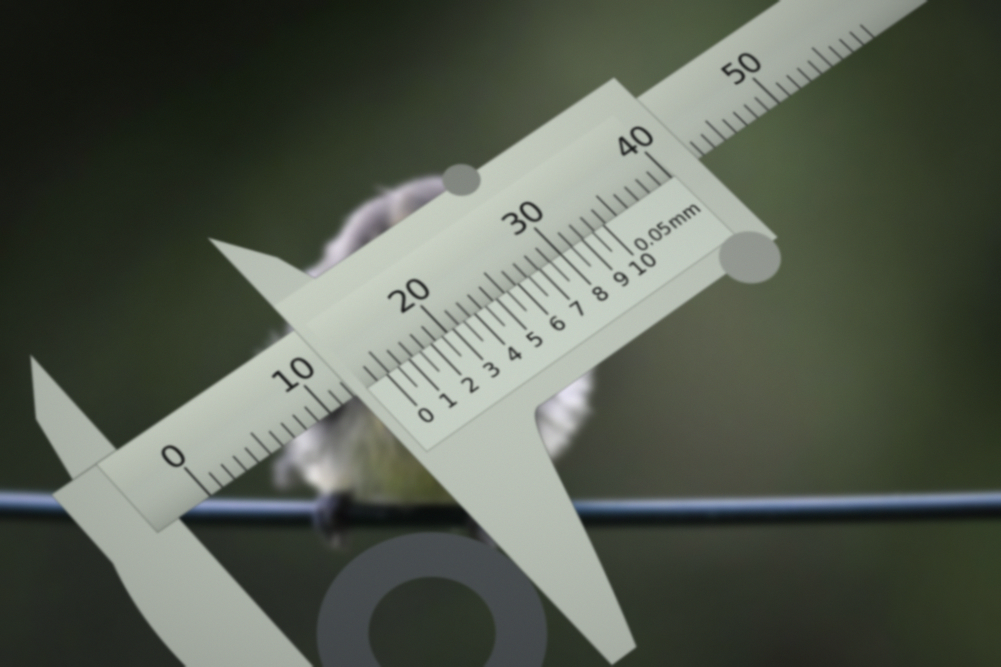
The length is value=14.8 unit=mm
